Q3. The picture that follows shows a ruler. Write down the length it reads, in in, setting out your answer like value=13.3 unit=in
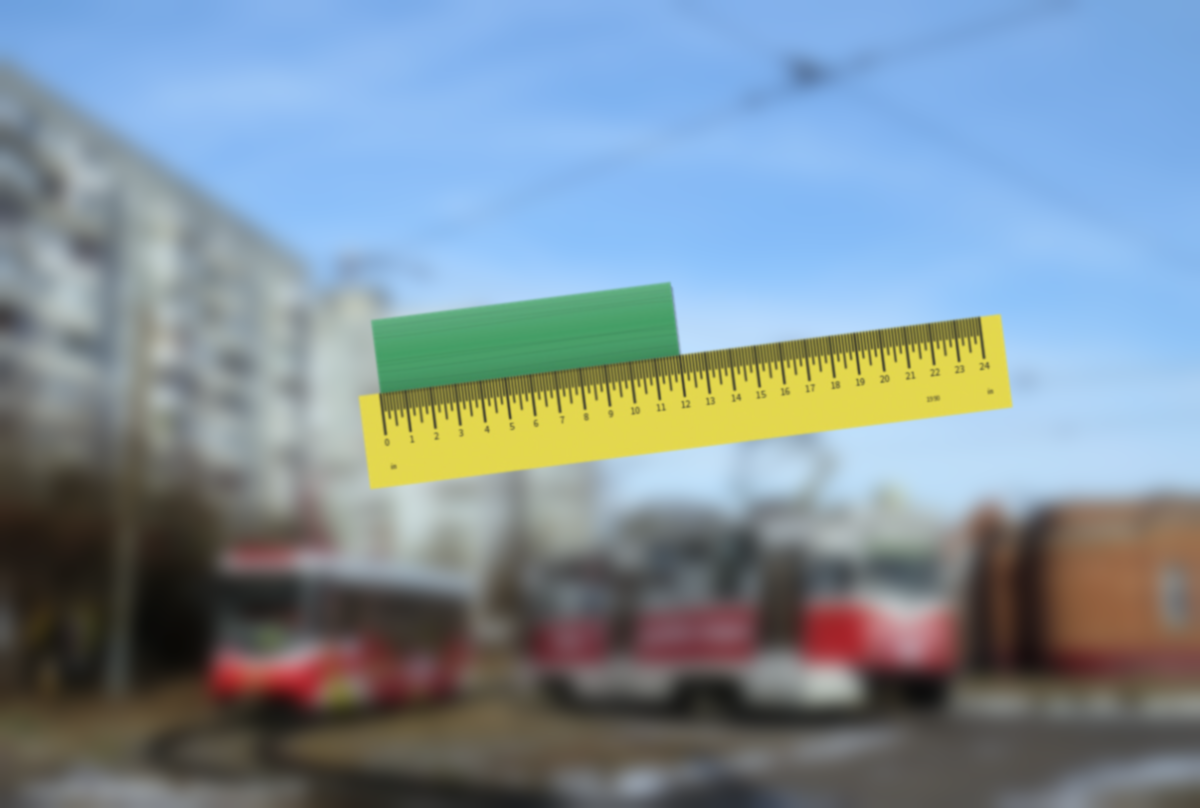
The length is value=12 unit=in
